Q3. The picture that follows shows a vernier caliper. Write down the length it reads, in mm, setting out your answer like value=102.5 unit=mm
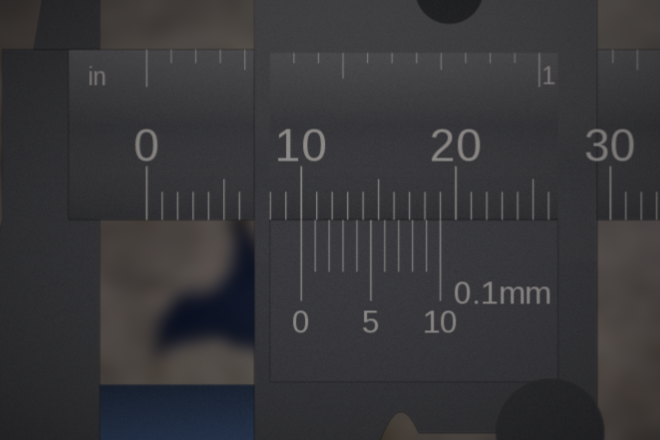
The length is value=10.0 unit=mm
